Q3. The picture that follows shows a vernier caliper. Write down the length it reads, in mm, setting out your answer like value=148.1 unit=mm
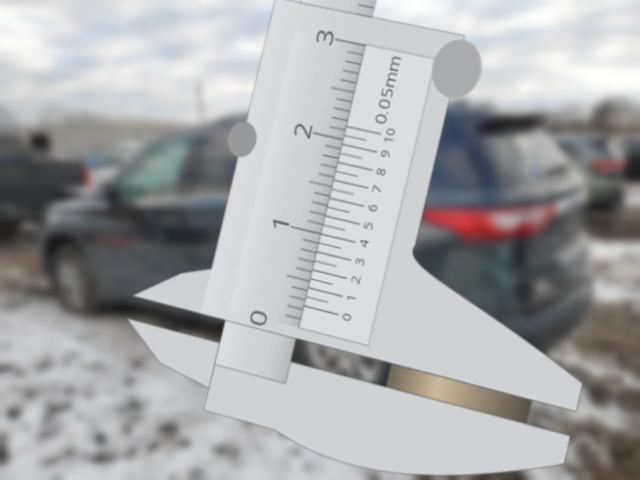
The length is value=2.4 unit=mm
